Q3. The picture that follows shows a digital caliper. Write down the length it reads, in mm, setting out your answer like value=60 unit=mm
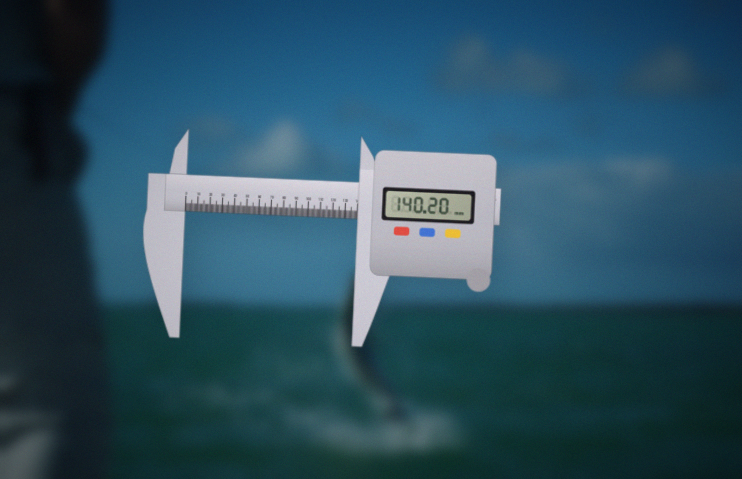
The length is value=140.20 unit=mm
